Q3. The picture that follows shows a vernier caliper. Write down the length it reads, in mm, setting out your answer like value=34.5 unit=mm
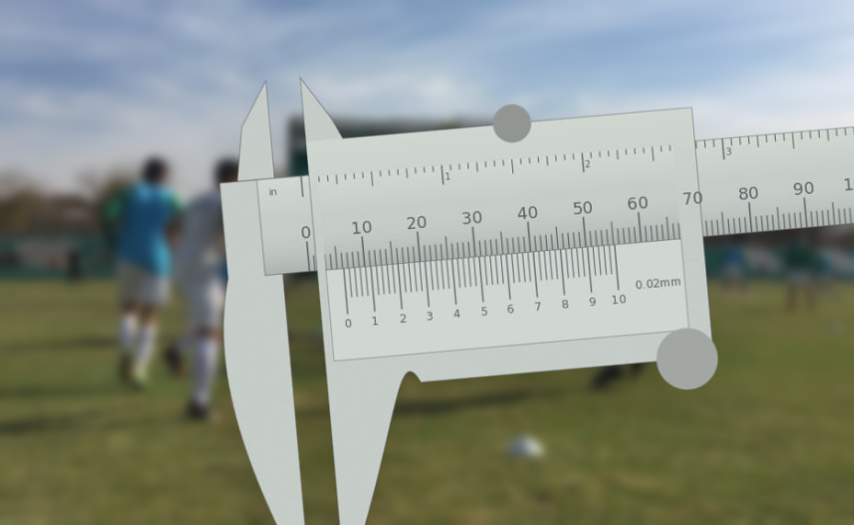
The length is value=6.2 unit=mm
